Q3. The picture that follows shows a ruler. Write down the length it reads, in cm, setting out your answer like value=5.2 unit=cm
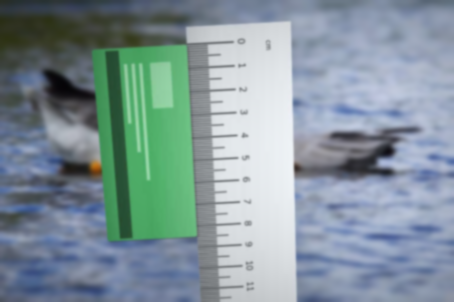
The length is value=8.5 unit=cm
